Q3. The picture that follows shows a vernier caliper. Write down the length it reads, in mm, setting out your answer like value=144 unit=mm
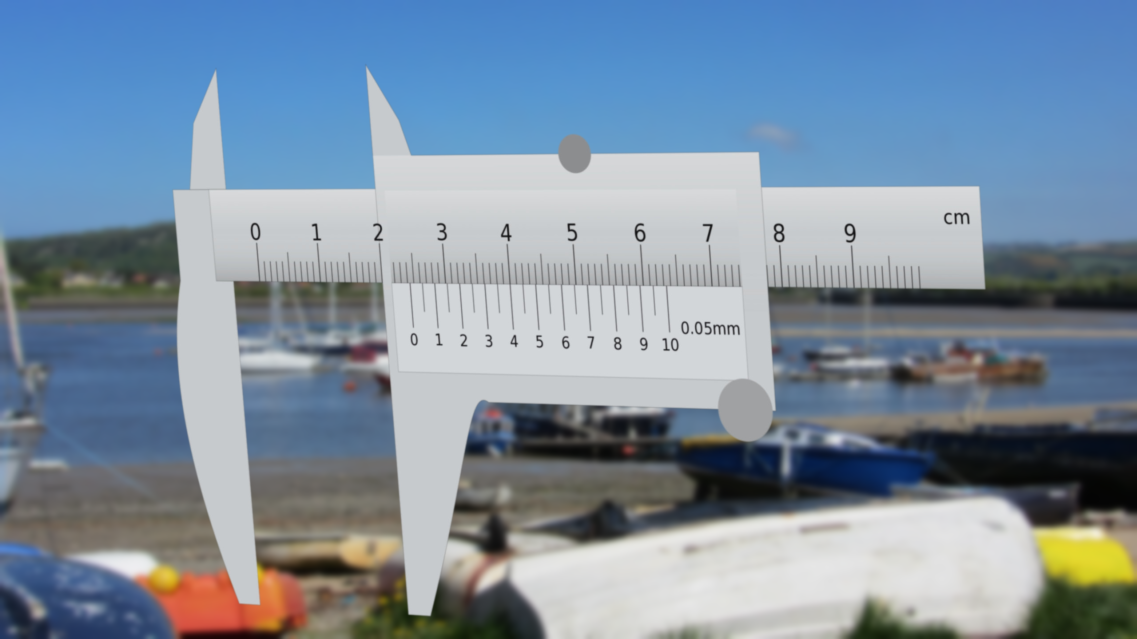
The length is value=24.4 unit=mm
